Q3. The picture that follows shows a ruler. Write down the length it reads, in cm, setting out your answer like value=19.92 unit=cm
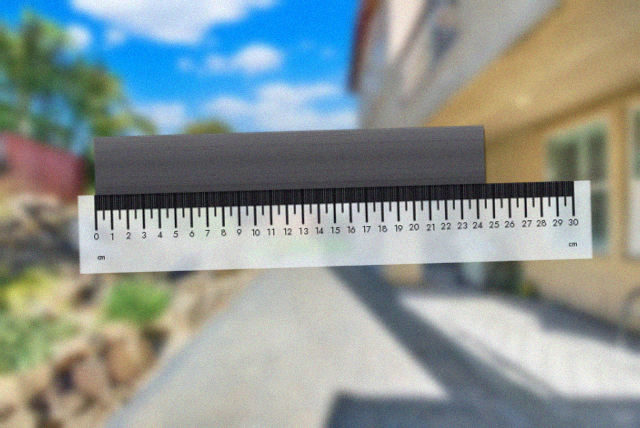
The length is value=24.5 unit=cm
